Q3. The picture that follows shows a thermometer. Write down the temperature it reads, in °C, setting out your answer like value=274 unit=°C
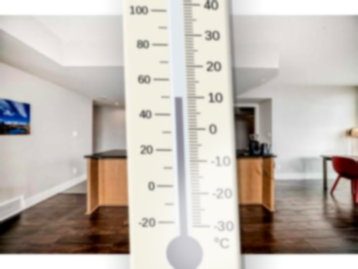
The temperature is value=10 unit=°C
